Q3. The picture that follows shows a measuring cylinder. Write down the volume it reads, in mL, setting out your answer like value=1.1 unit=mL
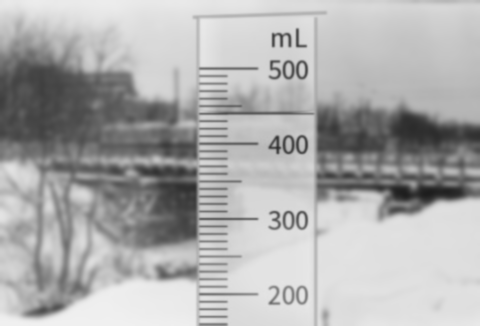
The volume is value=440 unit=mL
